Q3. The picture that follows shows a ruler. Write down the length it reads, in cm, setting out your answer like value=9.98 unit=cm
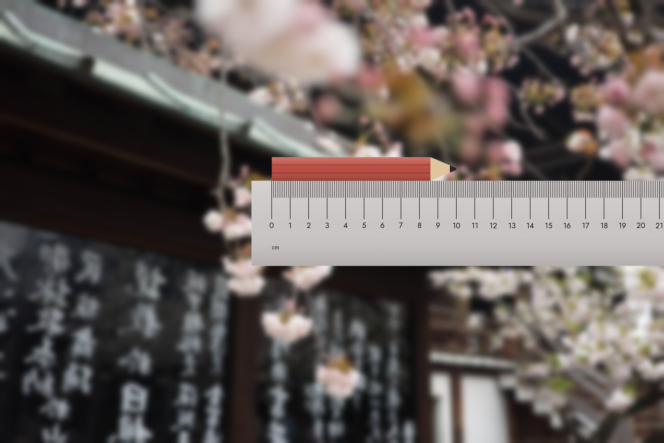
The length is value=10 unit=cm
